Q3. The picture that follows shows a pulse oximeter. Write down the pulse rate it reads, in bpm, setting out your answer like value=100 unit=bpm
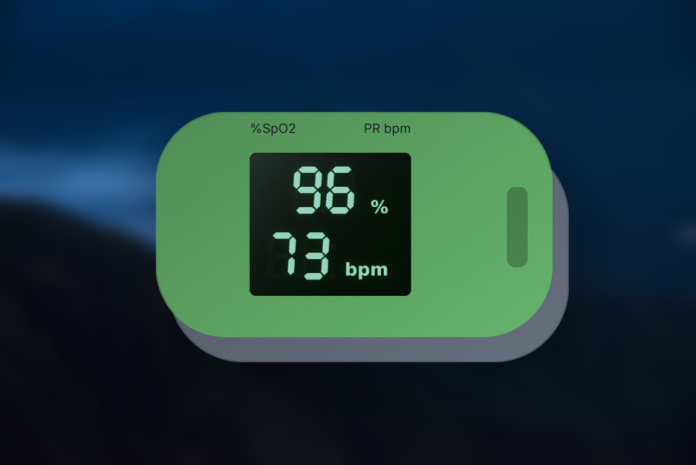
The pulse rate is value=73 unit=bpm
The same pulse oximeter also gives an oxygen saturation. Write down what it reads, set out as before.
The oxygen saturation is value=96 unit=%
